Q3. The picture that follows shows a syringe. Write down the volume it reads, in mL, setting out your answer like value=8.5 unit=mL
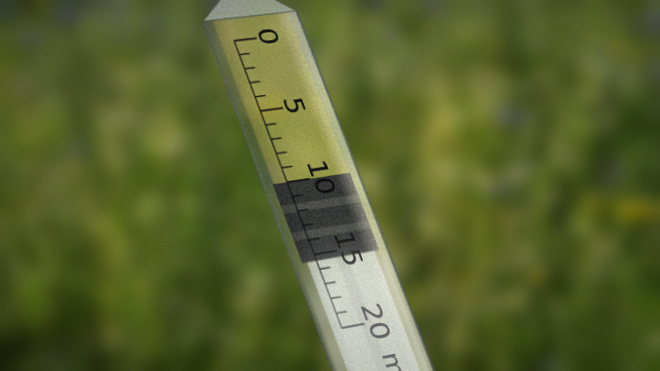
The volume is value=10 unit=mL
